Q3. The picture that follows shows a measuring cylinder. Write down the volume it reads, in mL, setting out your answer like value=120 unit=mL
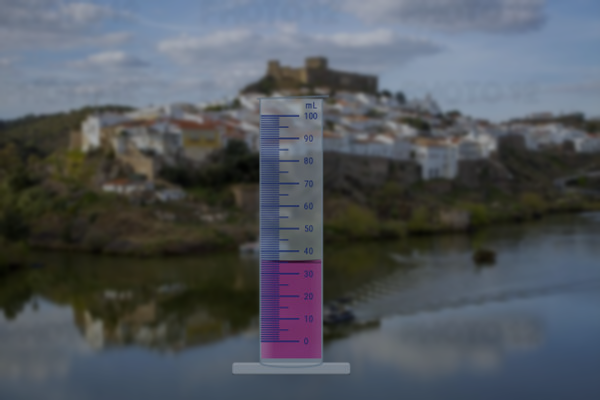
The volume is value=35 unit=mL
